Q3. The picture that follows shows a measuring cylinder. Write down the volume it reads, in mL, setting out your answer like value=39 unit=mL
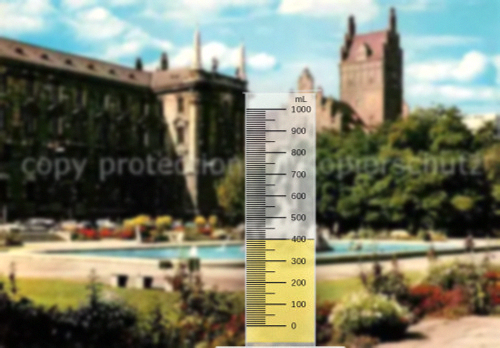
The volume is value=400 unit=mL
